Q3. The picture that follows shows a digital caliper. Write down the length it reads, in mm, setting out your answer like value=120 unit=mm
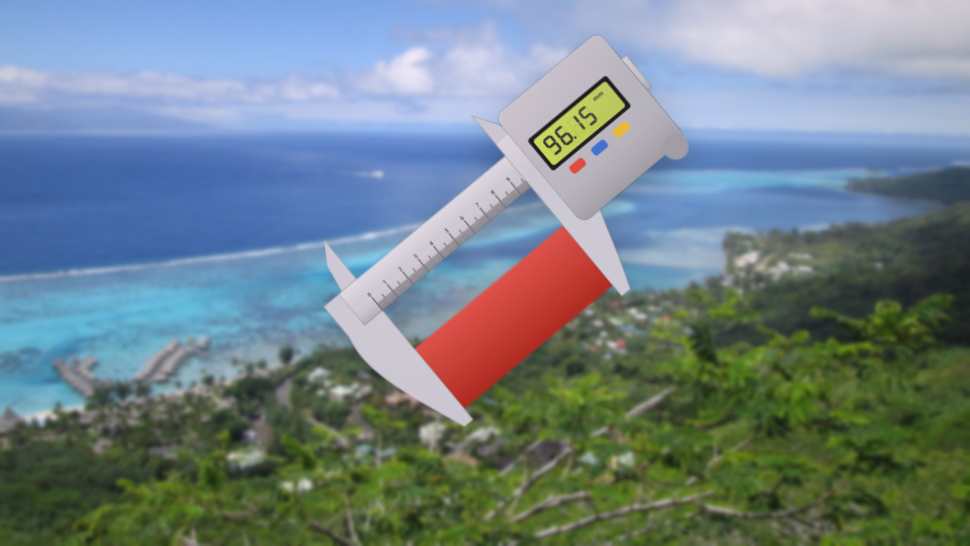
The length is value=96.15 unit=mm
